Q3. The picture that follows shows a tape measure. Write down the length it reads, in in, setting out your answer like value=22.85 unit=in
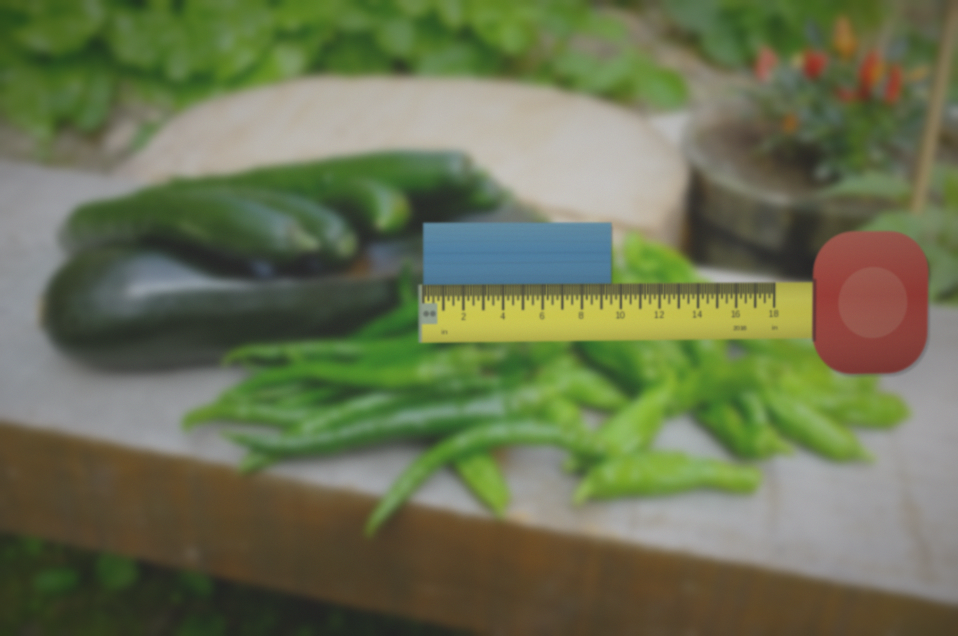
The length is value=9.5 unit=in
